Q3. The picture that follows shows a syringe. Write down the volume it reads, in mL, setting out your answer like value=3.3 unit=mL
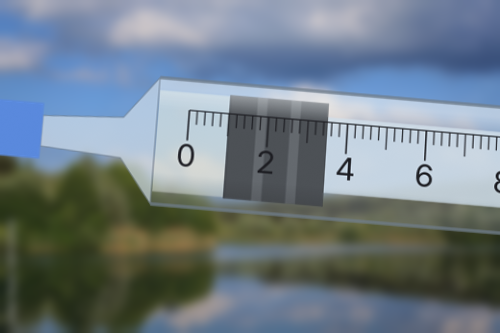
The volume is value=1 unit=mL
